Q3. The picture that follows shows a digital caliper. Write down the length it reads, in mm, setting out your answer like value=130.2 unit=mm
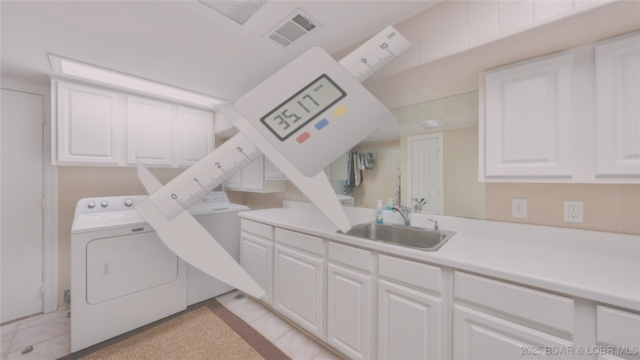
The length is value=35.17 unit=mm
